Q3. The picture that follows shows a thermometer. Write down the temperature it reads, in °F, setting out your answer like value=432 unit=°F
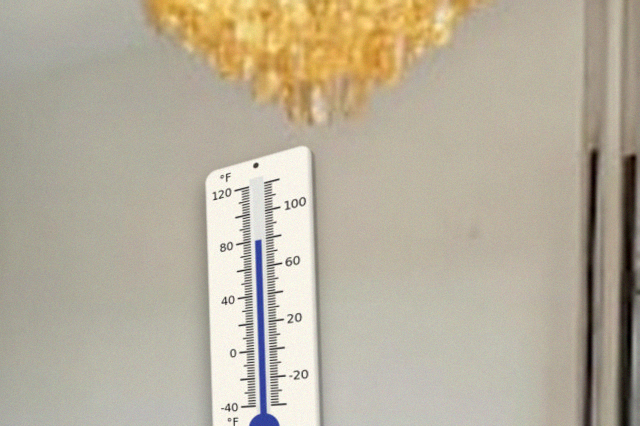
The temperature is value=80 unit=°F
